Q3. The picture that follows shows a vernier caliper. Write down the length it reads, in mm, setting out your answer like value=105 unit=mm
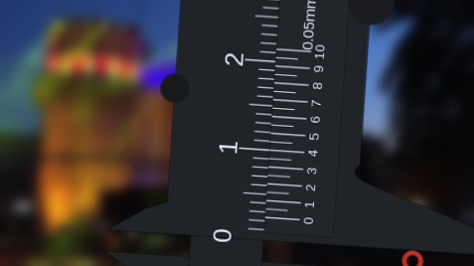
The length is value=2.4 unit=mm
